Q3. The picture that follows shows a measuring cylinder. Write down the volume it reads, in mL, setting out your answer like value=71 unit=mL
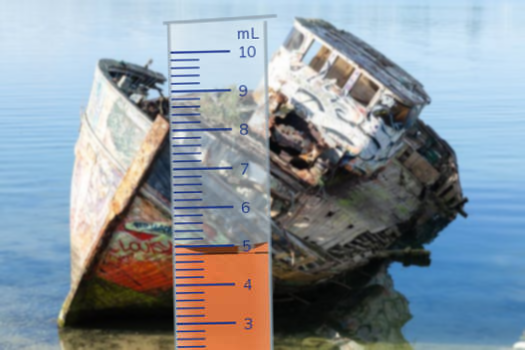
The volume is value=4.8 unit=mL
